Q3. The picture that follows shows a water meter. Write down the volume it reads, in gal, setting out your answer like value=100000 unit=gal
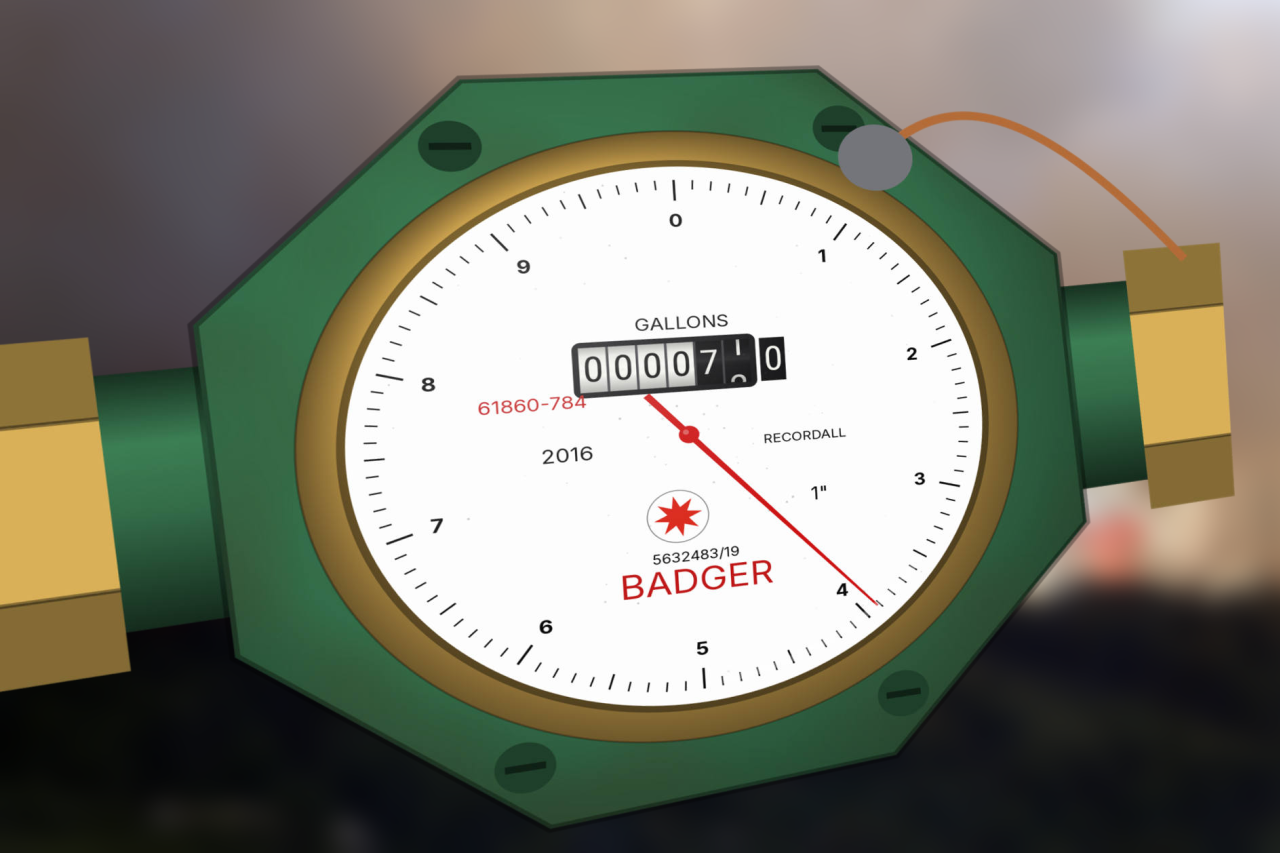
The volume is value=713.9 unit=gal
